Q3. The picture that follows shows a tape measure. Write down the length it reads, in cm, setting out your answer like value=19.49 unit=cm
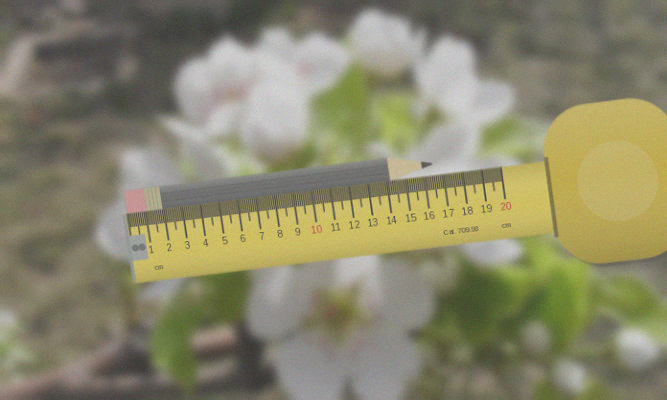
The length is value=16.5 unit=cm
